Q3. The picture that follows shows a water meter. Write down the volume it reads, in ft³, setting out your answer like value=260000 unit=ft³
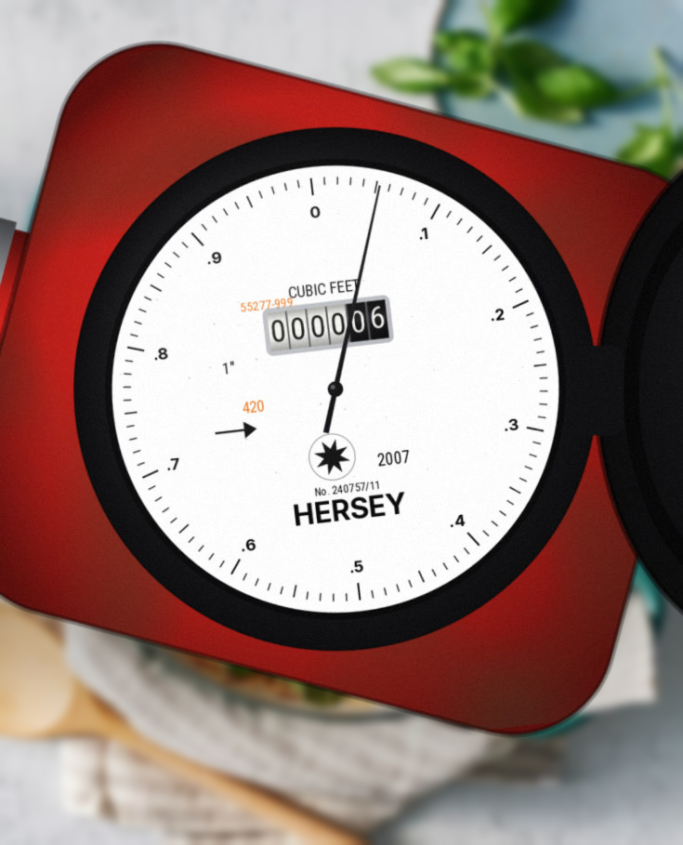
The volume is value=6.05 unit=ft³
